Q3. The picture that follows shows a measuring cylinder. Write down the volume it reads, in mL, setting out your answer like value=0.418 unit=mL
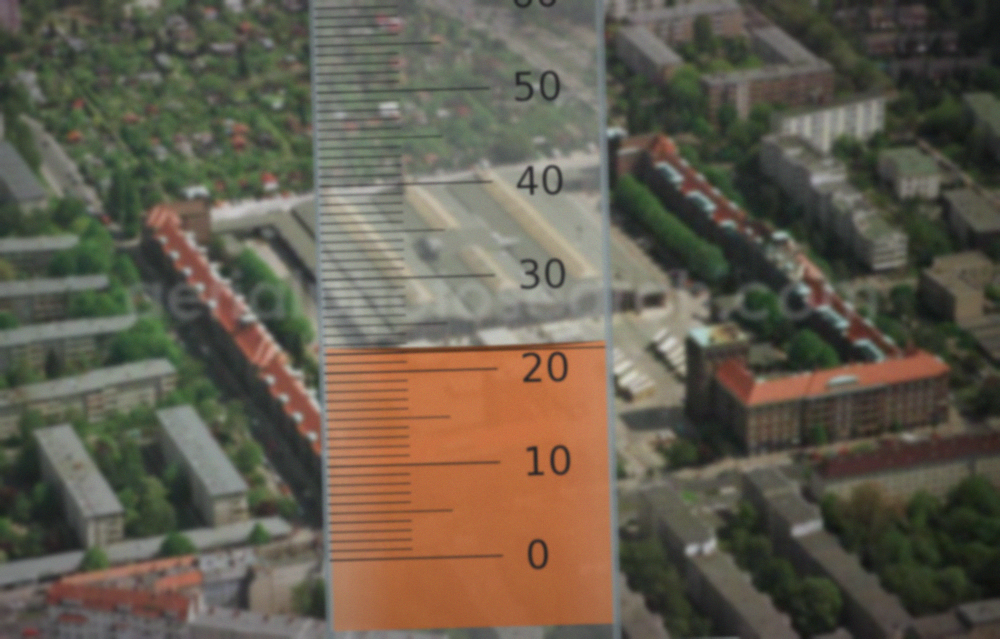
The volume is value=22 unit=mL
